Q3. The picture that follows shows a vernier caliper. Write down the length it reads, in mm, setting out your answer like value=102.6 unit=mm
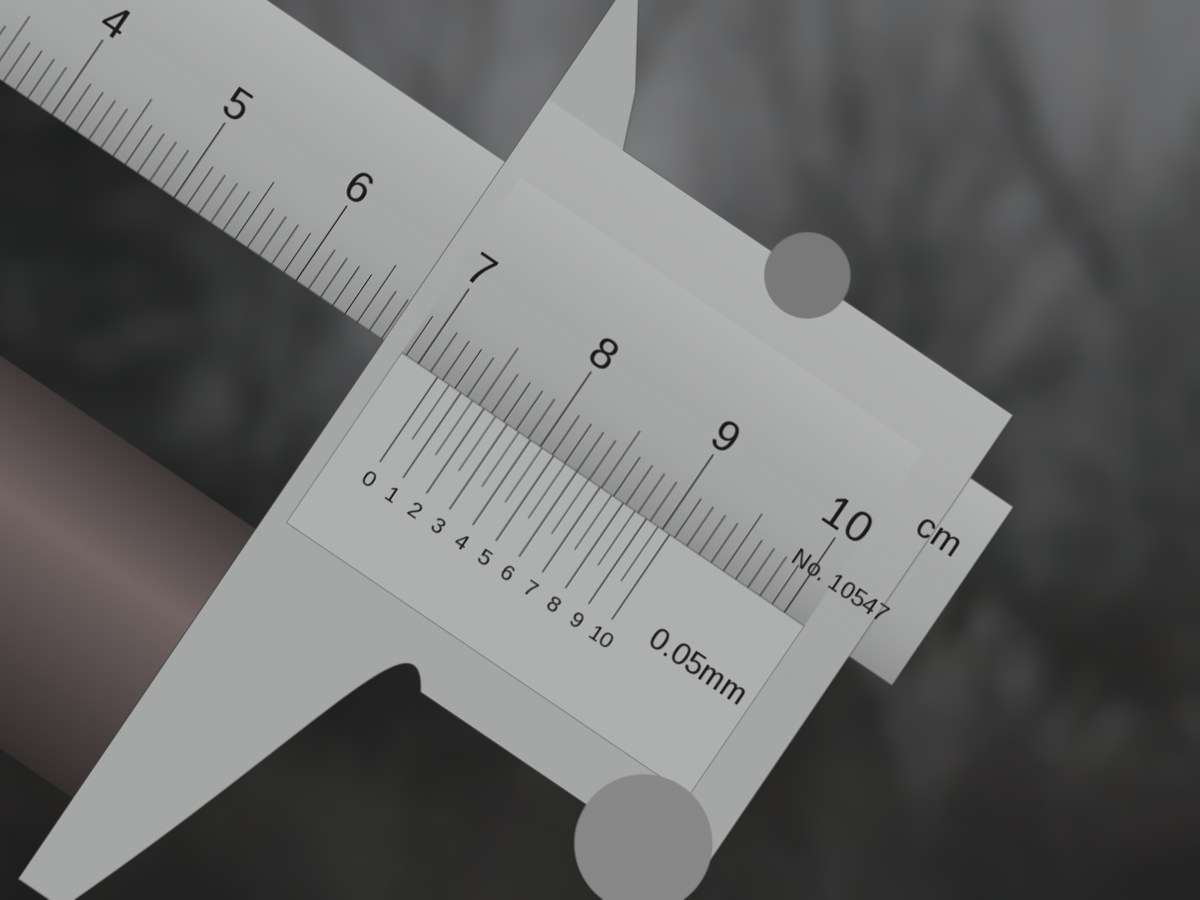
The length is value=71.6 unit=mm
